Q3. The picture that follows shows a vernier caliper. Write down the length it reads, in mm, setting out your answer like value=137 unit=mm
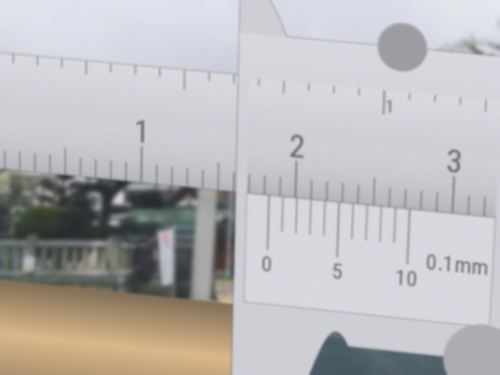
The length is value=18.3 unit=mm
